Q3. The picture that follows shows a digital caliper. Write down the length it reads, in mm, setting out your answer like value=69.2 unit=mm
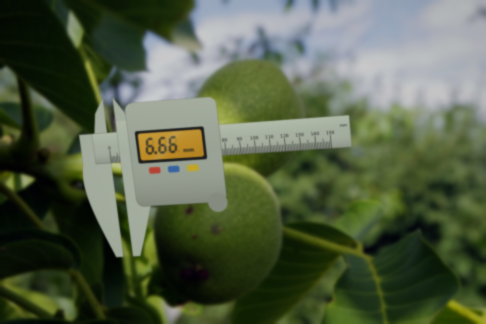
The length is value=6.66 unit=mm
